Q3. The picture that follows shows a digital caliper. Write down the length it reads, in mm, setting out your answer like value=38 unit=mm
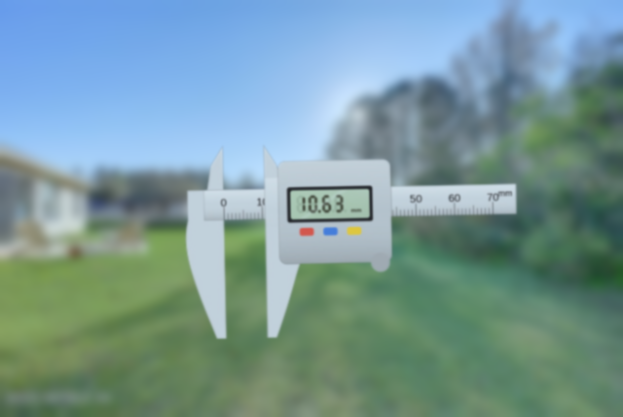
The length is value=10.63 unit=mm
